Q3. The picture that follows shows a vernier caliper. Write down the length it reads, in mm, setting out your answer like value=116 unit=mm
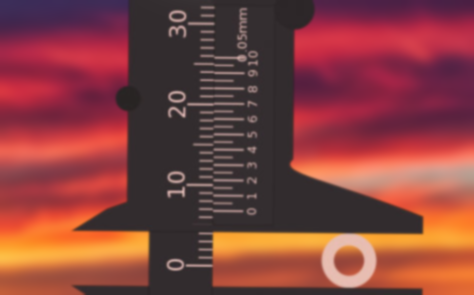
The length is value=6.8 unit=mm
